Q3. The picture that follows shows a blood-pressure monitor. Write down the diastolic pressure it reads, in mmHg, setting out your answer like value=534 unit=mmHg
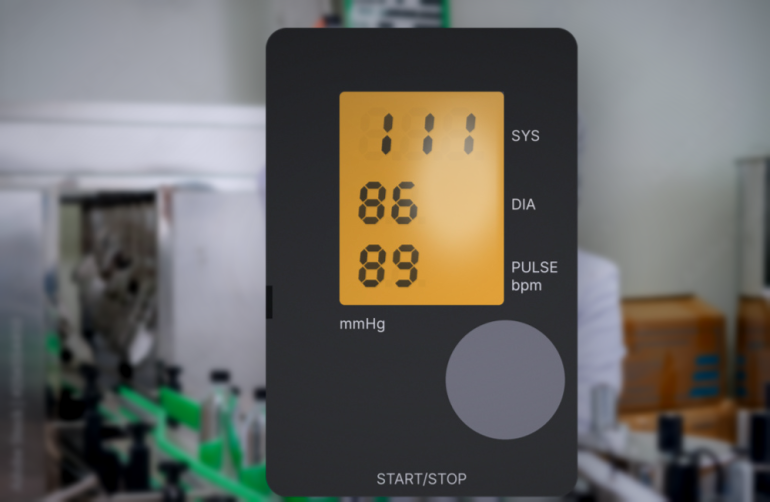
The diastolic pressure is value=86 unit=mmHg
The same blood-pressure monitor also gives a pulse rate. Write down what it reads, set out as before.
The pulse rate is value=89 unit=bpm
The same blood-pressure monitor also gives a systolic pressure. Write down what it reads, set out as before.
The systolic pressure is value=111 unit=mmHg
